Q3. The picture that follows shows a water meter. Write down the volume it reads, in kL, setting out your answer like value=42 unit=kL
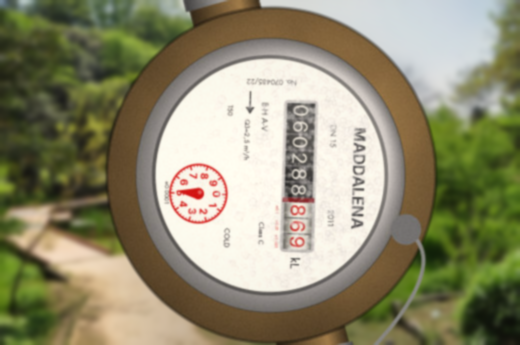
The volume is value=60288.8695 unit=kL
